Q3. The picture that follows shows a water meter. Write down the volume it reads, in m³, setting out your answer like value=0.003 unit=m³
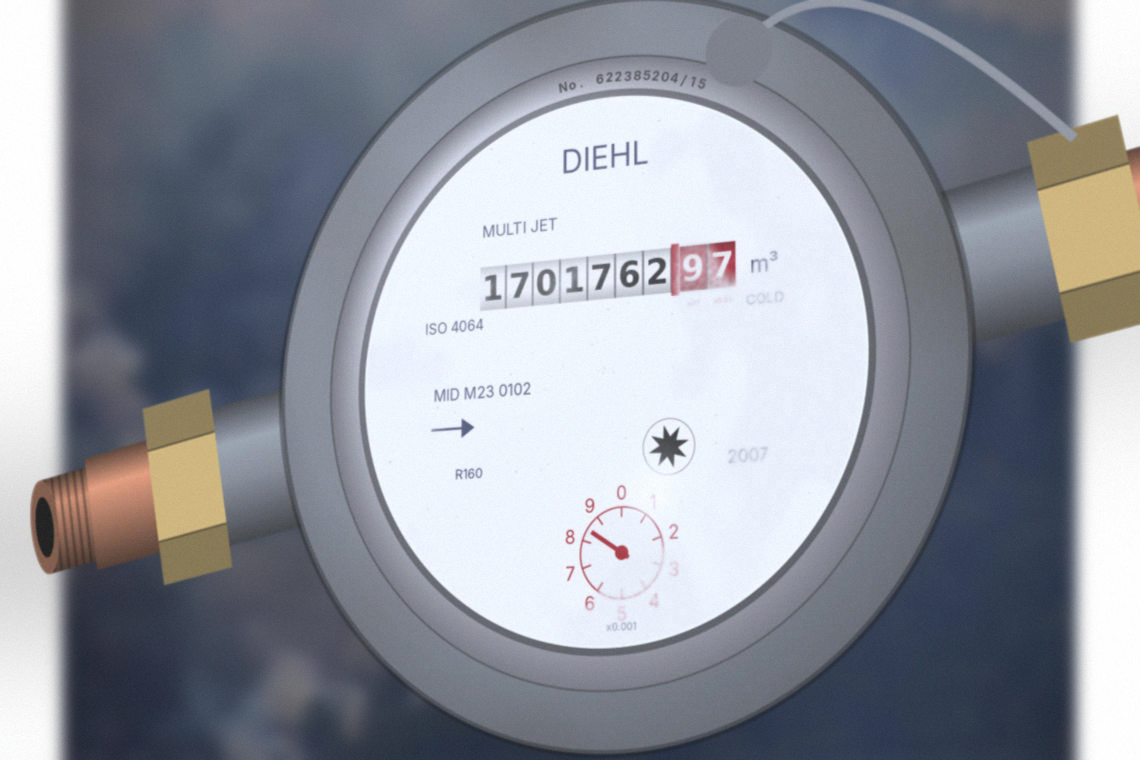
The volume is value=1701762.978 unit=m³
